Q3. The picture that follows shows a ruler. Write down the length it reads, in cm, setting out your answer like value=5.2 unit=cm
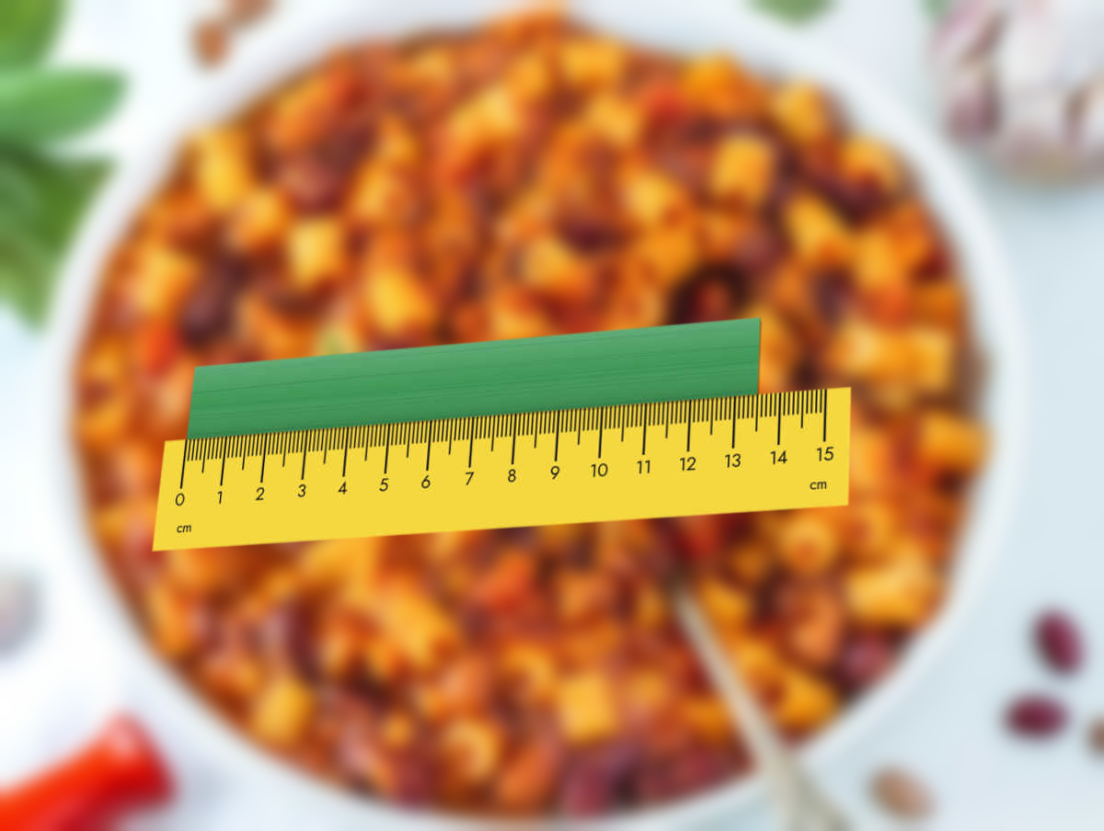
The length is value=13.5 unit=cm
